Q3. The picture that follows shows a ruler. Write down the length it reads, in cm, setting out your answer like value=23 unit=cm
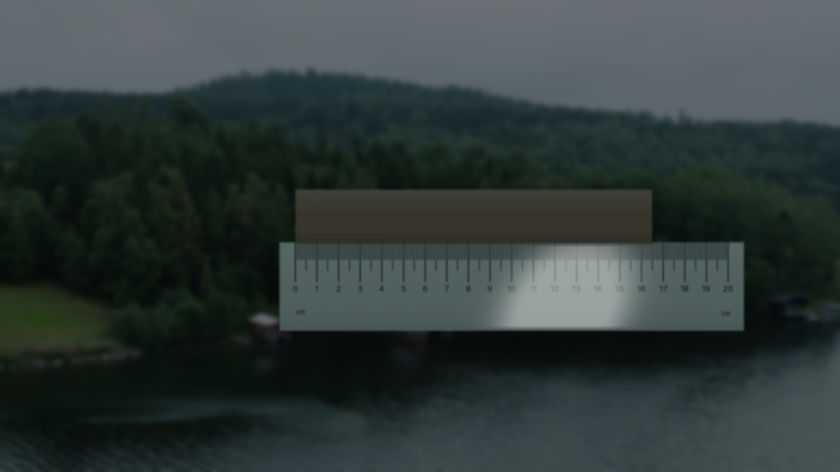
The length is value=16.5 unit=cm
